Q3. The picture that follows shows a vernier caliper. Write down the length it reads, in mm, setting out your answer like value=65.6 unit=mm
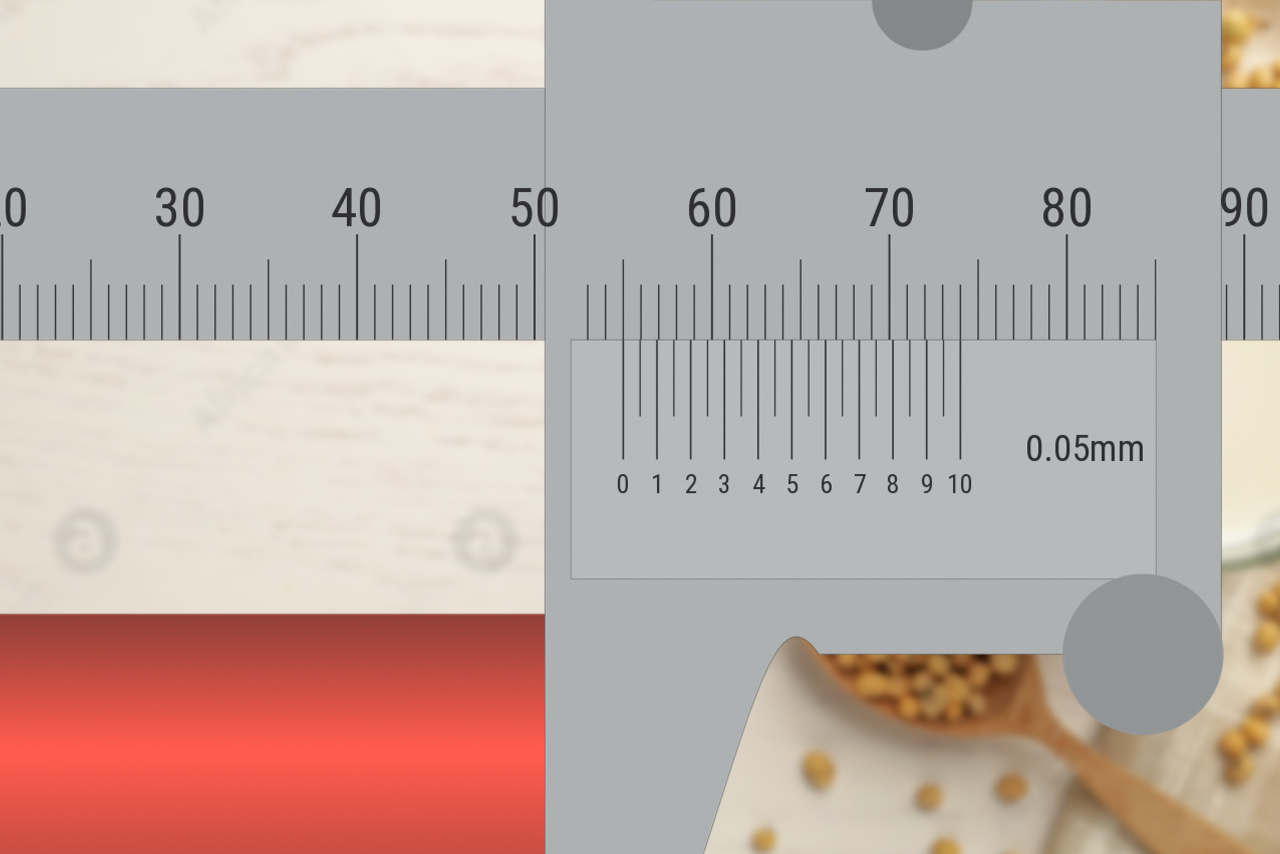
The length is value=55.0 unit=mm
